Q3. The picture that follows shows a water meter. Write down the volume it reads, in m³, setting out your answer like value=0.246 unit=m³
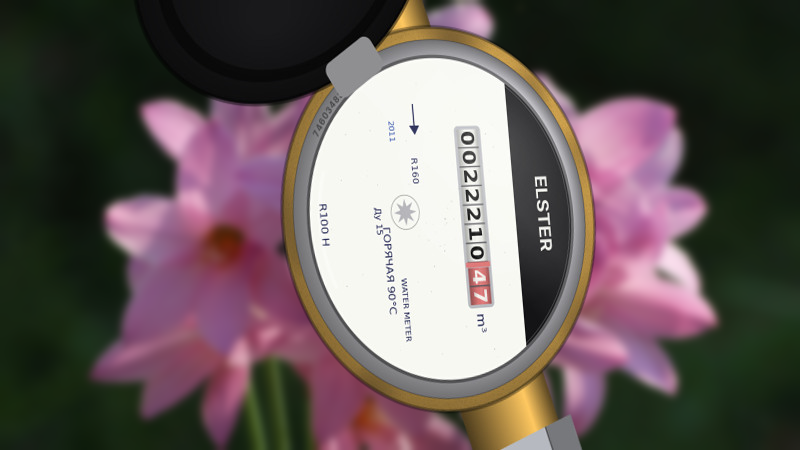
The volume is value=22210.47 unit=m³
